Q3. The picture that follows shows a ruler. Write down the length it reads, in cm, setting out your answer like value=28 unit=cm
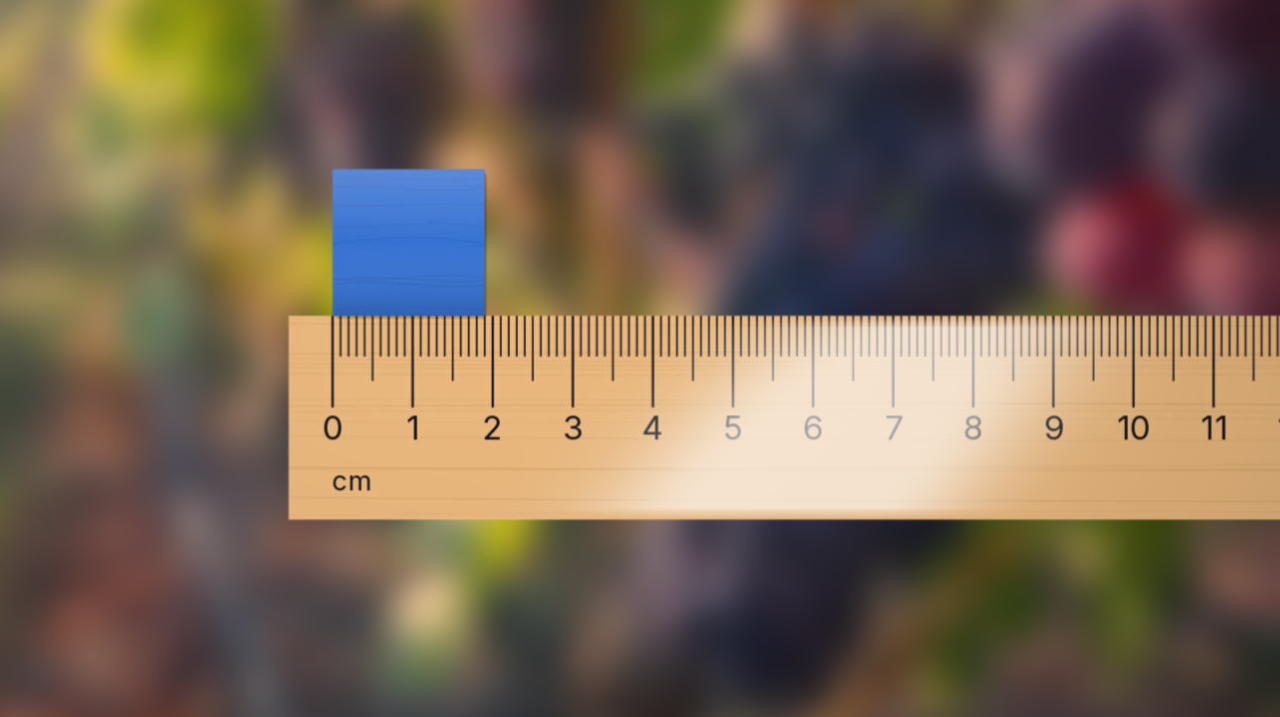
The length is value=1.9 unit=cm
